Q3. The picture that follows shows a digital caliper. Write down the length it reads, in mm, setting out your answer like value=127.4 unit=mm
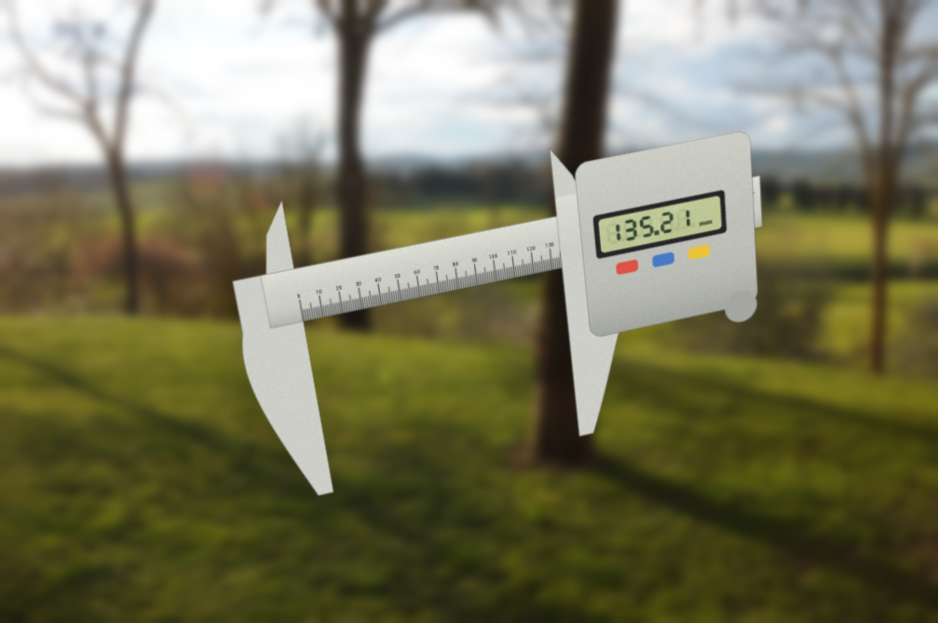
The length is value=135.21 unit=mm
